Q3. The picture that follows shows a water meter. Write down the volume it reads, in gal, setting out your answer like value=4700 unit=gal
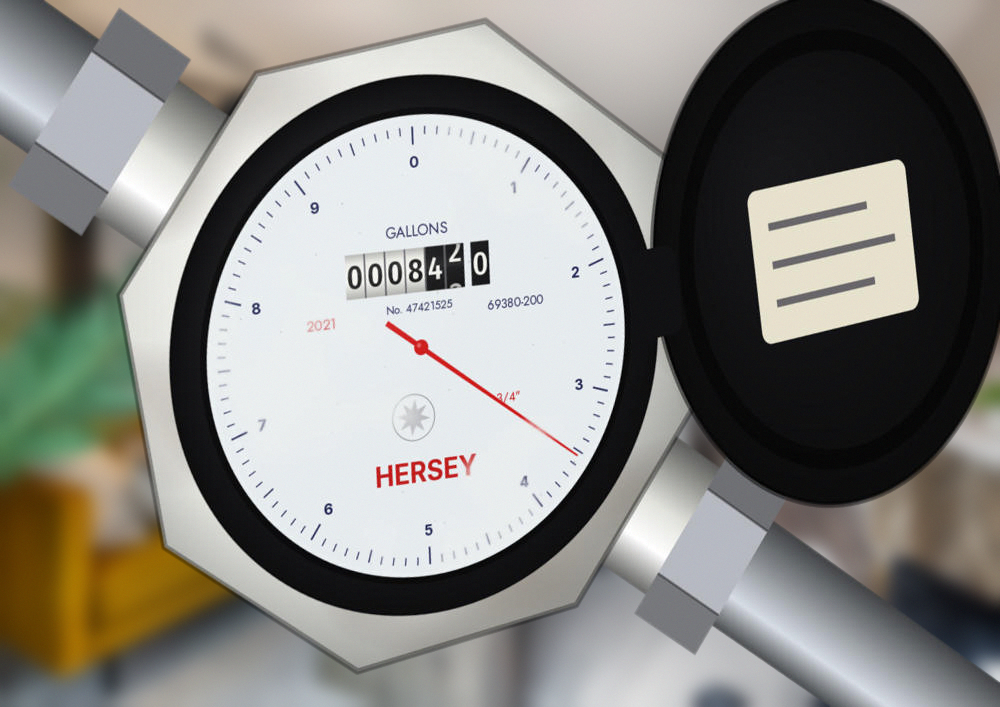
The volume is value=8423.5 unit=gal
